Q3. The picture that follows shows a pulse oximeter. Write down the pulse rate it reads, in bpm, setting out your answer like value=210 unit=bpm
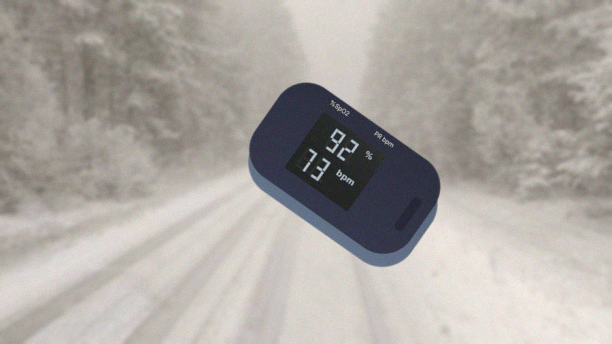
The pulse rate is value=73 unit=bpm
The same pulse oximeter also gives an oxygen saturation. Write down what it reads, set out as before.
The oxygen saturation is value=92 unit=%
